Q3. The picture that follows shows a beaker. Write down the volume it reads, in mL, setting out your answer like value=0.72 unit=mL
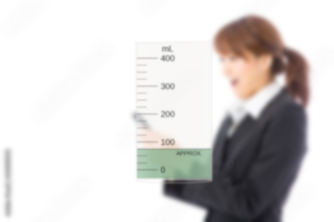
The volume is value=75 unit=mL
